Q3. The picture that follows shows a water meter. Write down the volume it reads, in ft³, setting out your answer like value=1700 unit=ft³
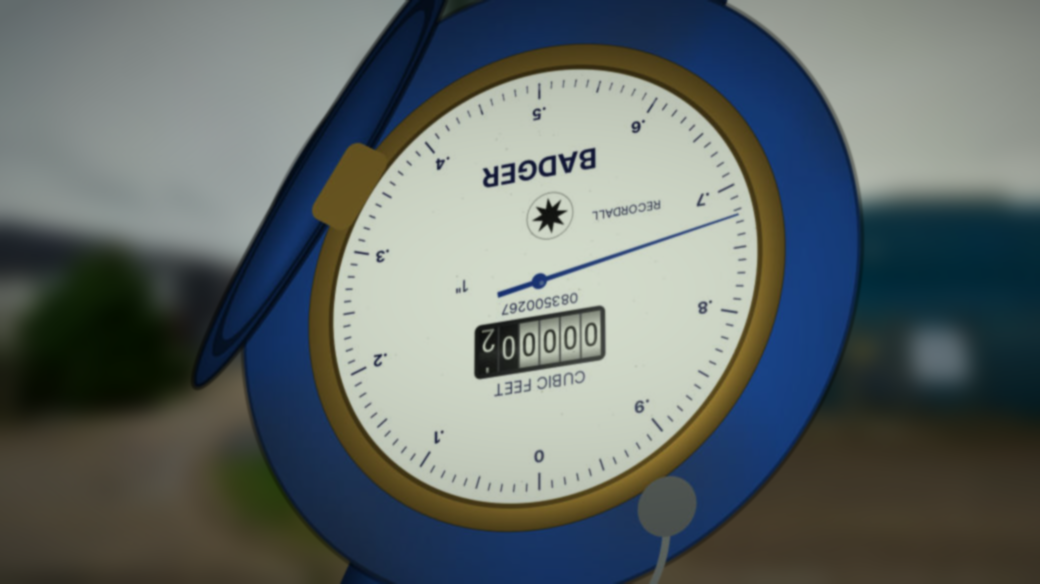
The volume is value=1.72 unit=ft³
